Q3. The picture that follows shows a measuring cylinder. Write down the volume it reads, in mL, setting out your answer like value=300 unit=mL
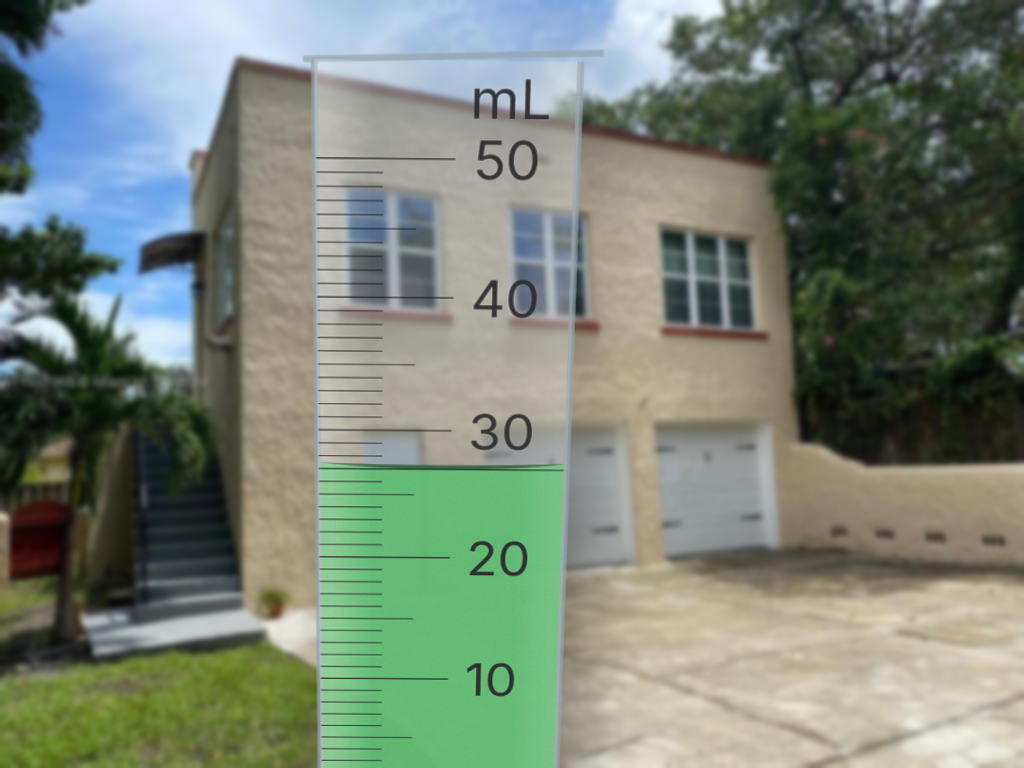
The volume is value=27 unit=mL
